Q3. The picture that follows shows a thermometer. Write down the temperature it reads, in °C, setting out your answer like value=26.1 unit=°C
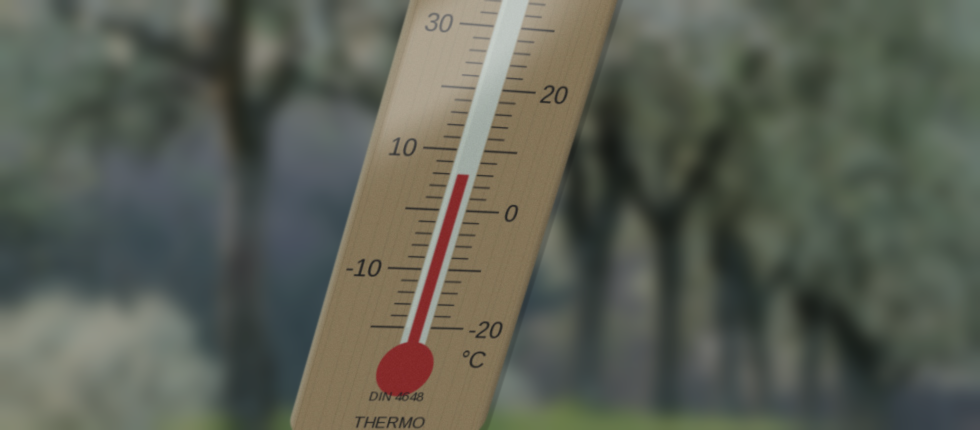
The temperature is value=6 unit=°C
